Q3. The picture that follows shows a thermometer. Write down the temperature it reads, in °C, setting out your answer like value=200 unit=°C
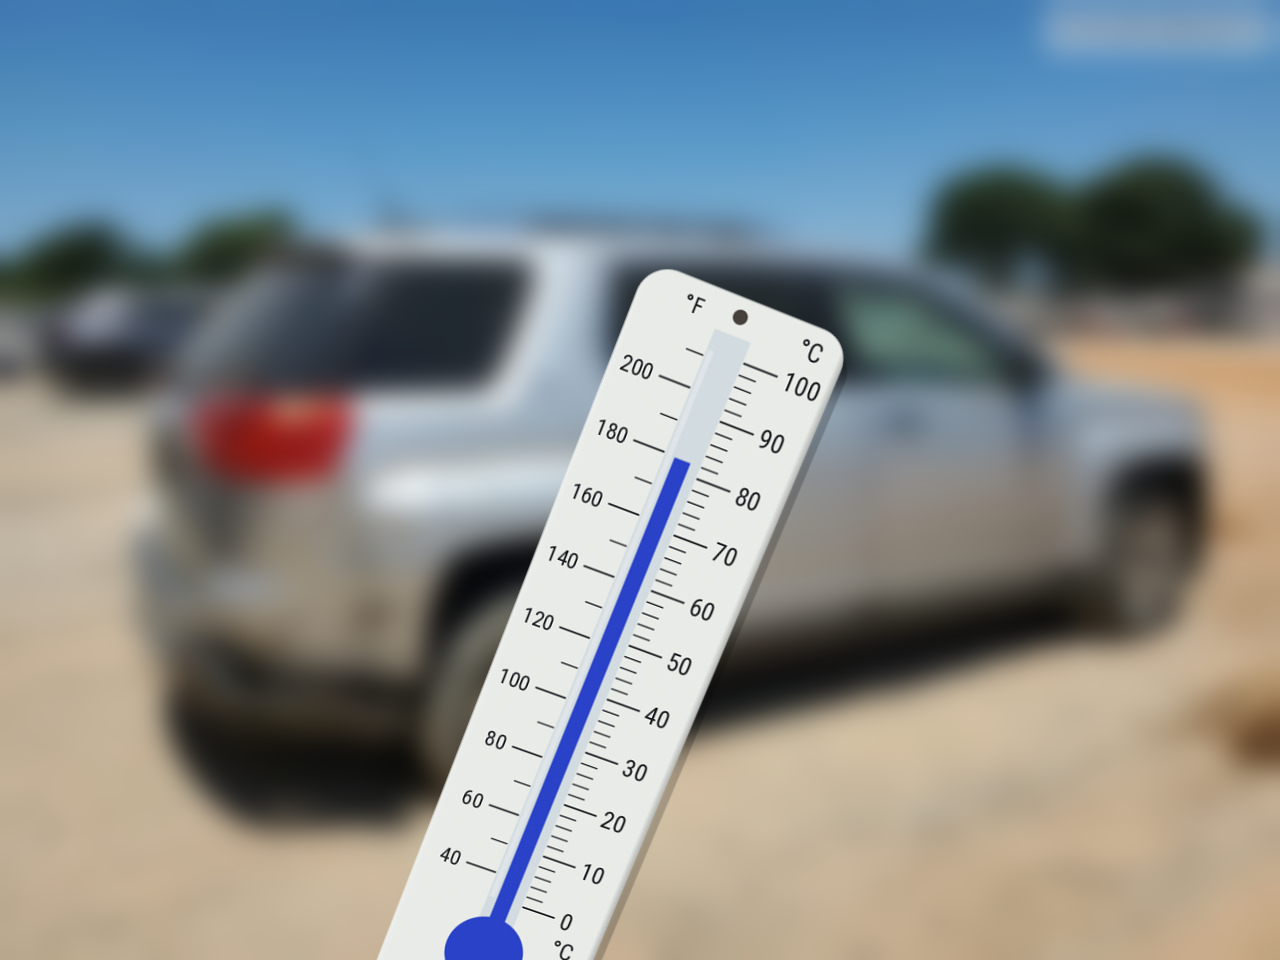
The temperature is value=82 unit=°C
